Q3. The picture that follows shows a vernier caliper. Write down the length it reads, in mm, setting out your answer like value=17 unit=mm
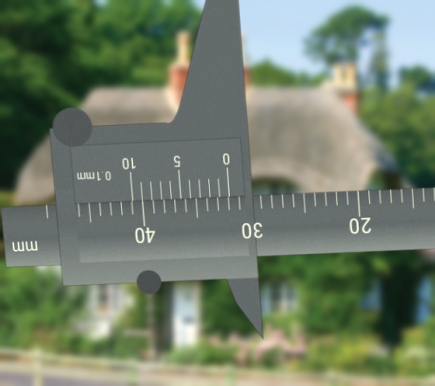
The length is value=31.9 unit=mm
